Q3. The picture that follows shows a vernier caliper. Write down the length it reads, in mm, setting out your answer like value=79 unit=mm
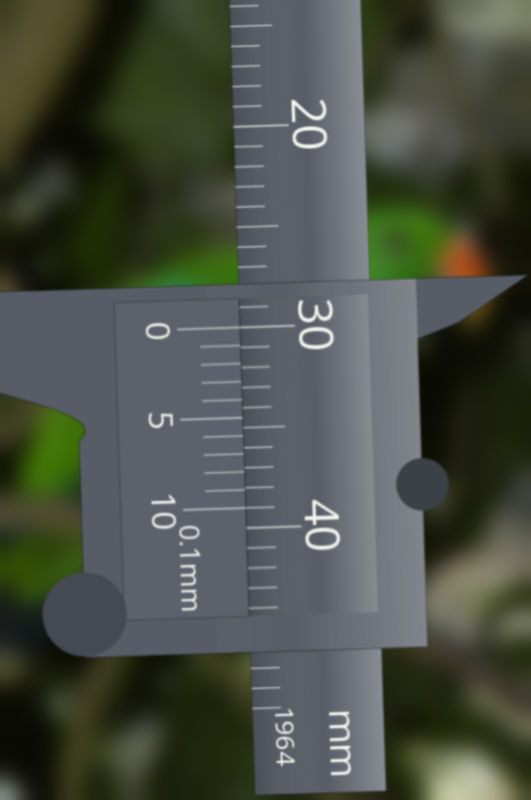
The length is value=30.0 unit=mm
